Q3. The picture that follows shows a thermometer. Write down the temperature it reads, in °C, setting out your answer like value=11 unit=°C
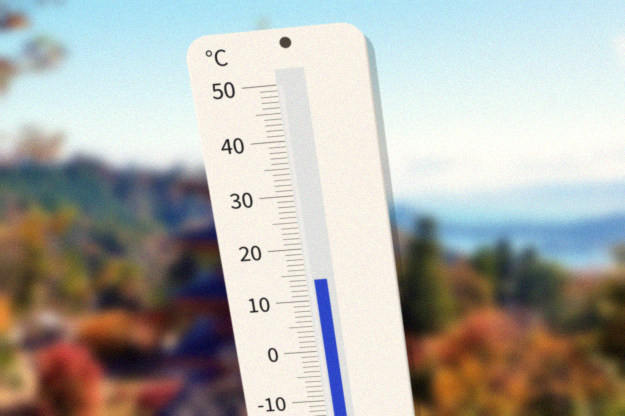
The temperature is value=14 unit=°C
